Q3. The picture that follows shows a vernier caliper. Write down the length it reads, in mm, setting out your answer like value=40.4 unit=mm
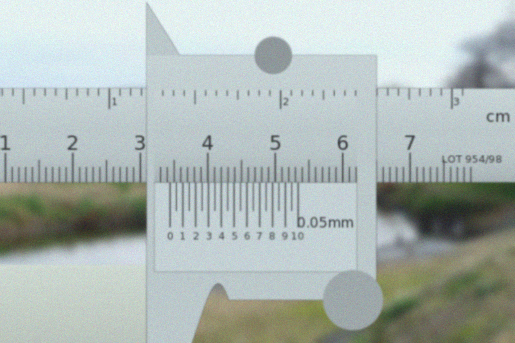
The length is value=34.4 unit=mm
